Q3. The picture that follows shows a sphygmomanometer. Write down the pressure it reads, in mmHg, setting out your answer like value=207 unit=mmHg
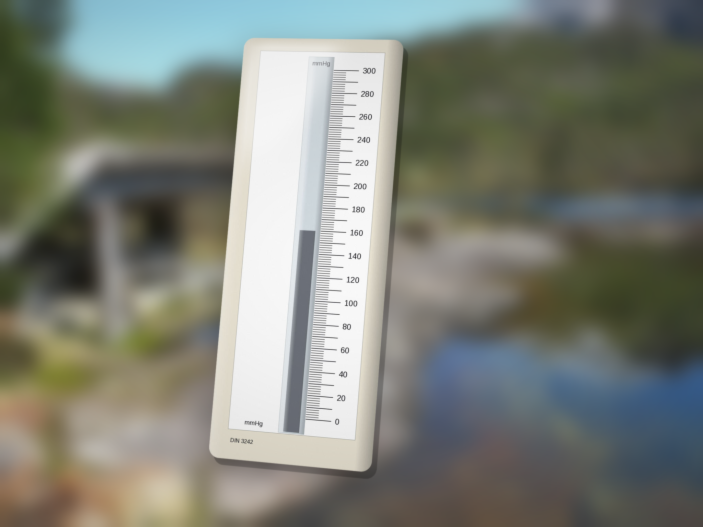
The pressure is value=160 unit=mmHg
